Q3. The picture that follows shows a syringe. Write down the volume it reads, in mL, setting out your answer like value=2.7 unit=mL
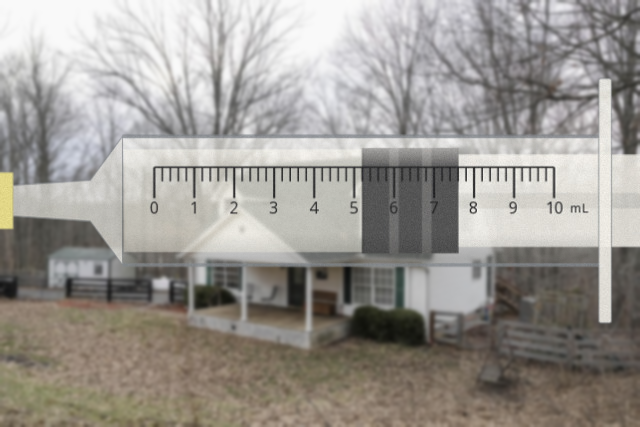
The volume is value=5.2 unit=mL
